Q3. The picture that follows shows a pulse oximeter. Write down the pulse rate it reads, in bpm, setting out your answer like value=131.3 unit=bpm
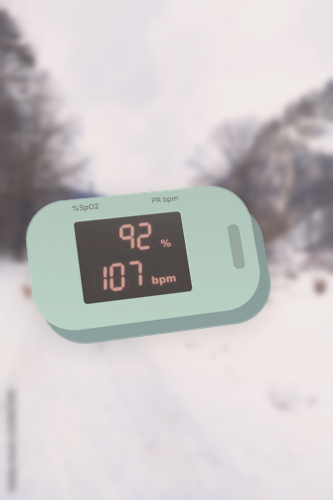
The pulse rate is value=107 unit=bpm
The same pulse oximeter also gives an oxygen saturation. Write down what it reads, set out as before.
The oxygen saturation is value=92 unit=%
